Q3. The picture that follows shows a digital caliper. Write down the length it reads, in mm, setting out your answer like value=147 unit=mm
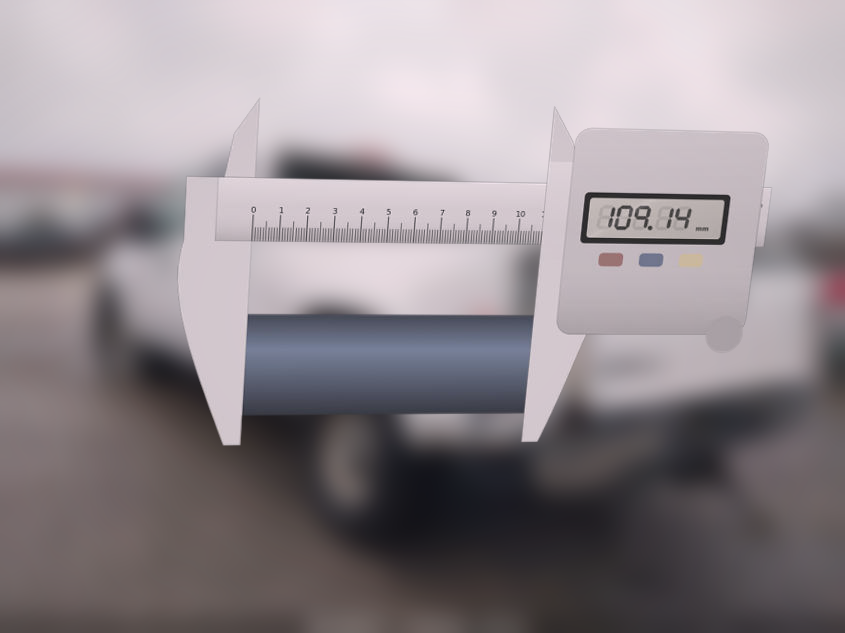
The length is value=109.14 unit=mm
